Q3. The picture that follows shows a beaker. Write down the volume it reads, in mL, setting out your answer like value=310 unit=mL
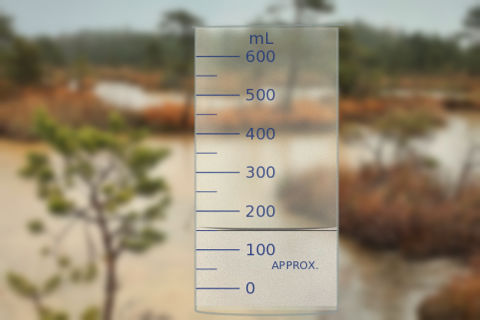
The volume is value=150 unit=mL
